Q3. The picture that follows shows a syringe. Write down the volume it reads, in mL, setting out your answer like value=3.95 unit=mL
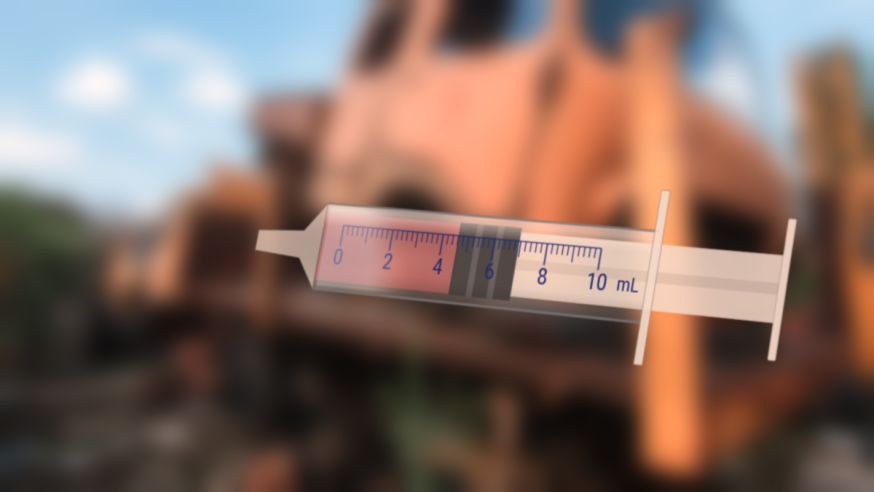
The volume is value=4.6 unit=mL
